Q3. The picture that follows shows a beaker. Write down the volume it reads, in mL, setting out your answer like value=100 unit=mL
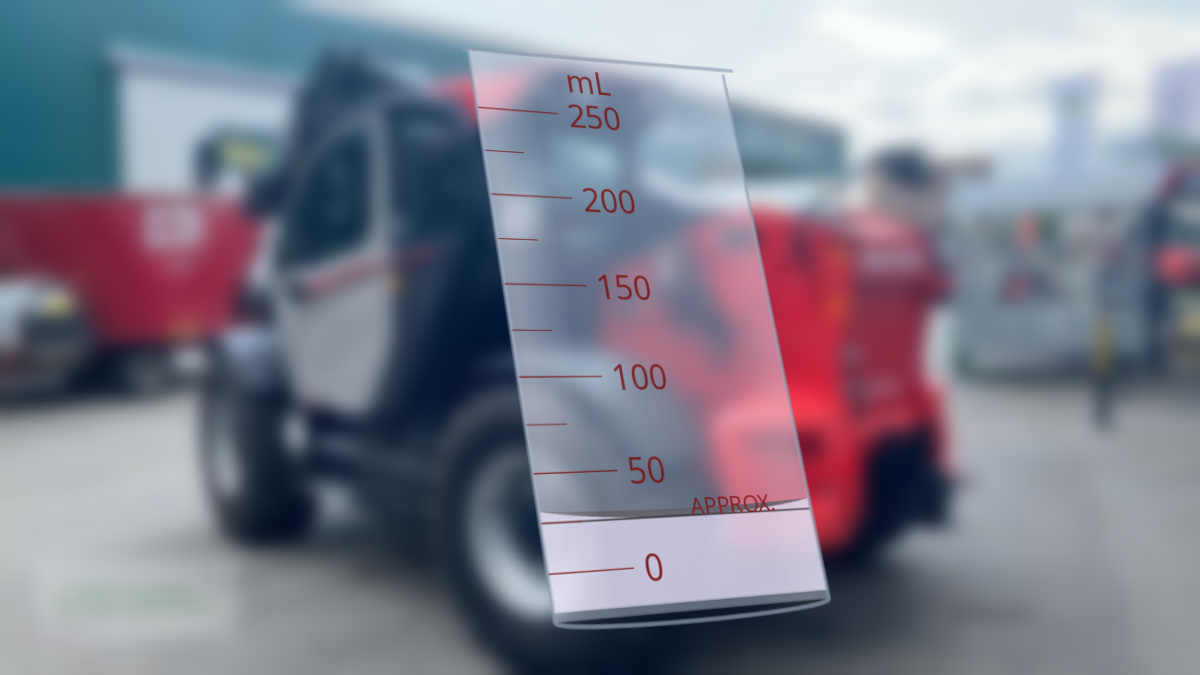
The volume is value=25 unit=mL
